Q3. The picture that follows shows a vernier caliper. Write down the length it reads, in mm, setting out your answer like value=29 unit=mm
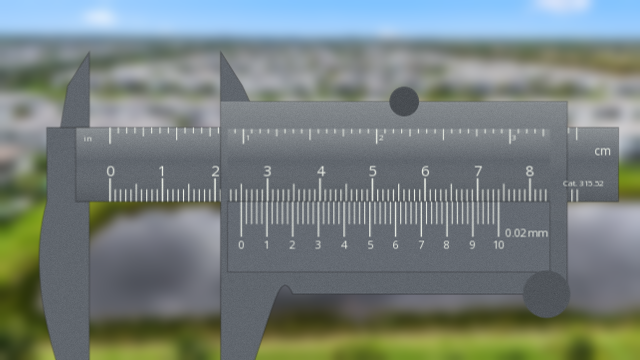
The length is value=25.0 unit=mm
